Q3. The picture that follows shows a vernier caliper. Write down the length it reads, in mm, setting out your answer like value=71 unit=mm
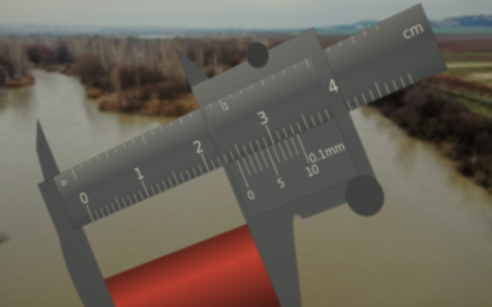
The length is value=24.4 unit=mm
